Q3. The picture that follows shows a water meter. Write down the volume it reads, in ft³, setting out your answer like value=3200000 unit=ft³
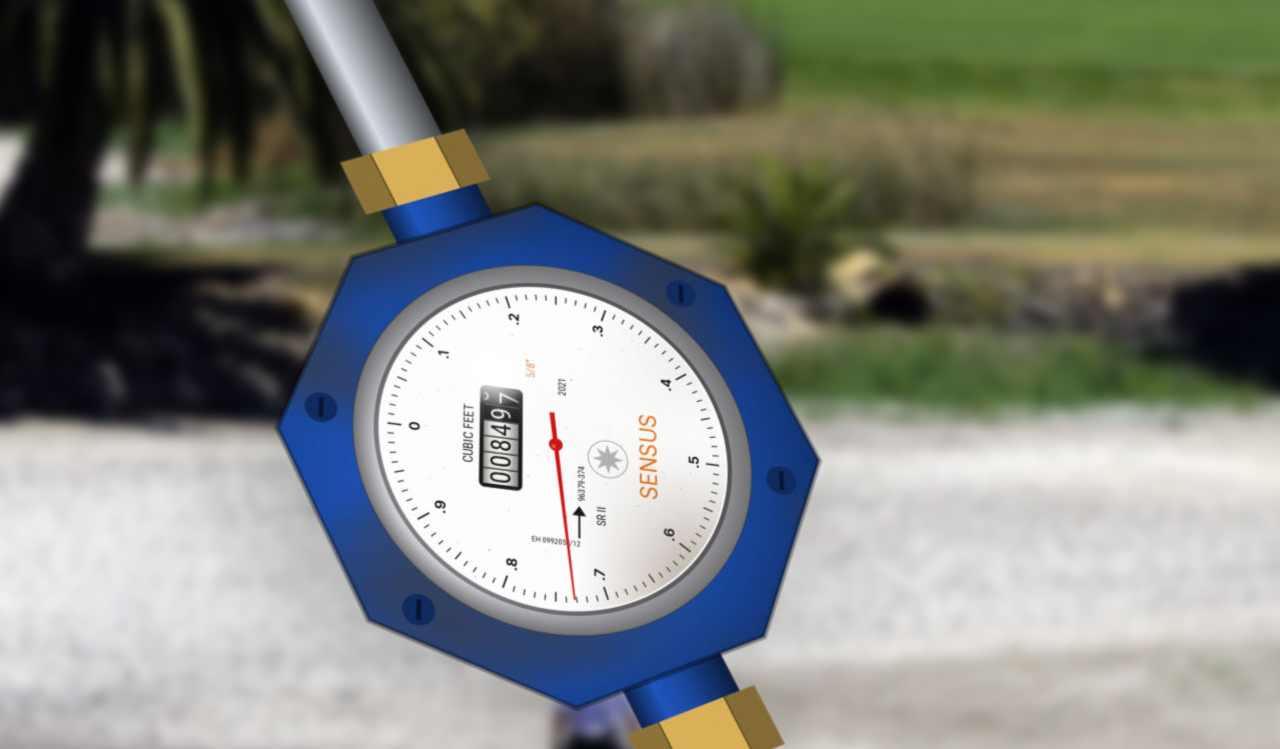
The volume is value=8496.73 unit=ft³
